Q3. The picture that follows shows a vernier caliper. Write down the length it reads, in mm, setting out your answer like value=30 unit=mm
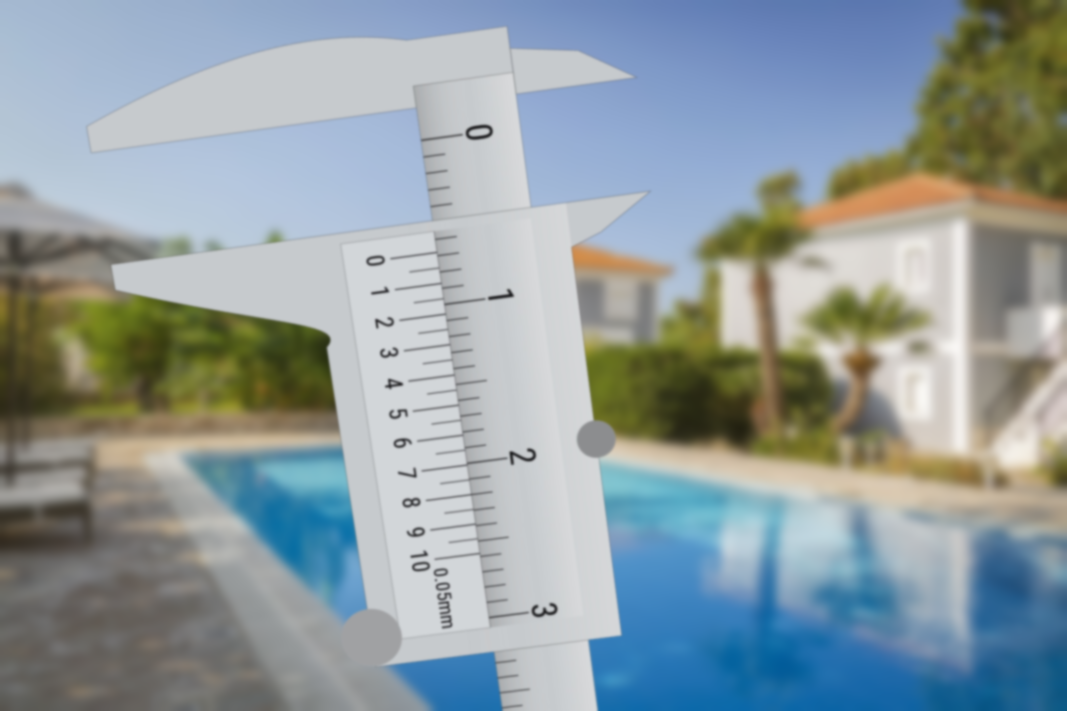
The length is value=6.8 unit=mm
